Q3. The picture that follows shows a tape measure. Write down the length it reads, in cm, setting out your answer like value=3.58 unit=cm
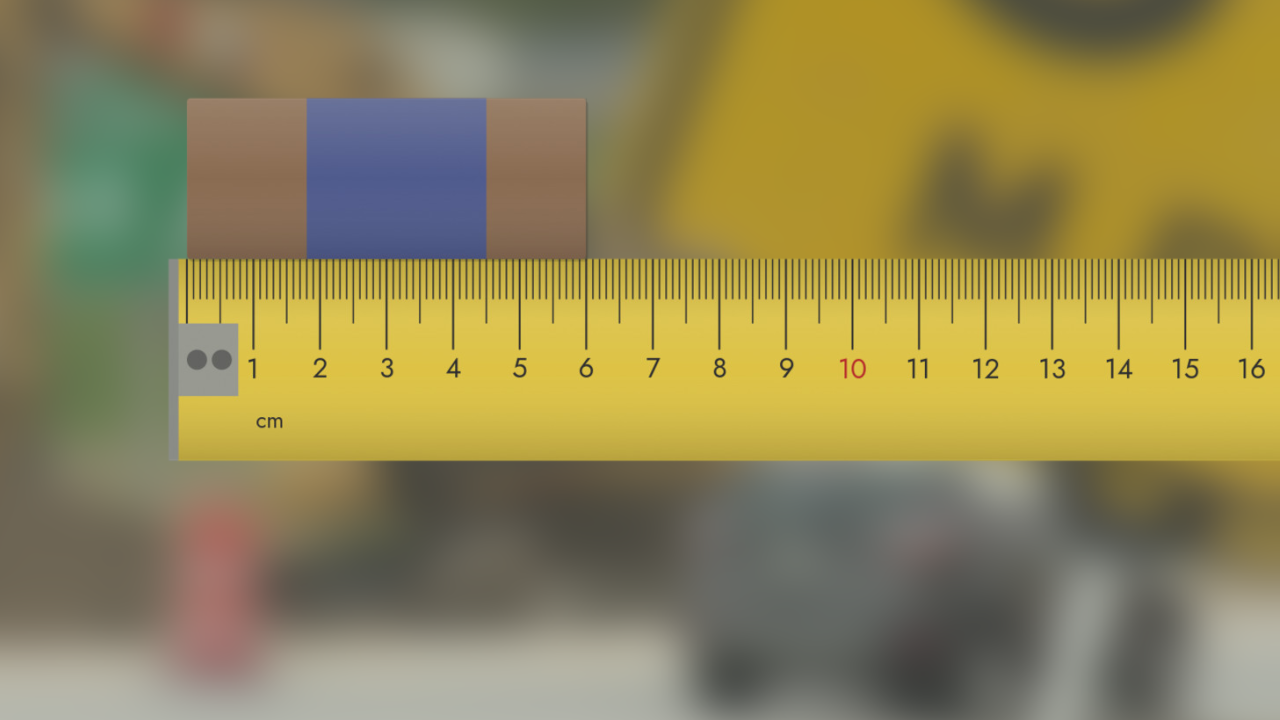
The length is value=6 unit=cm
